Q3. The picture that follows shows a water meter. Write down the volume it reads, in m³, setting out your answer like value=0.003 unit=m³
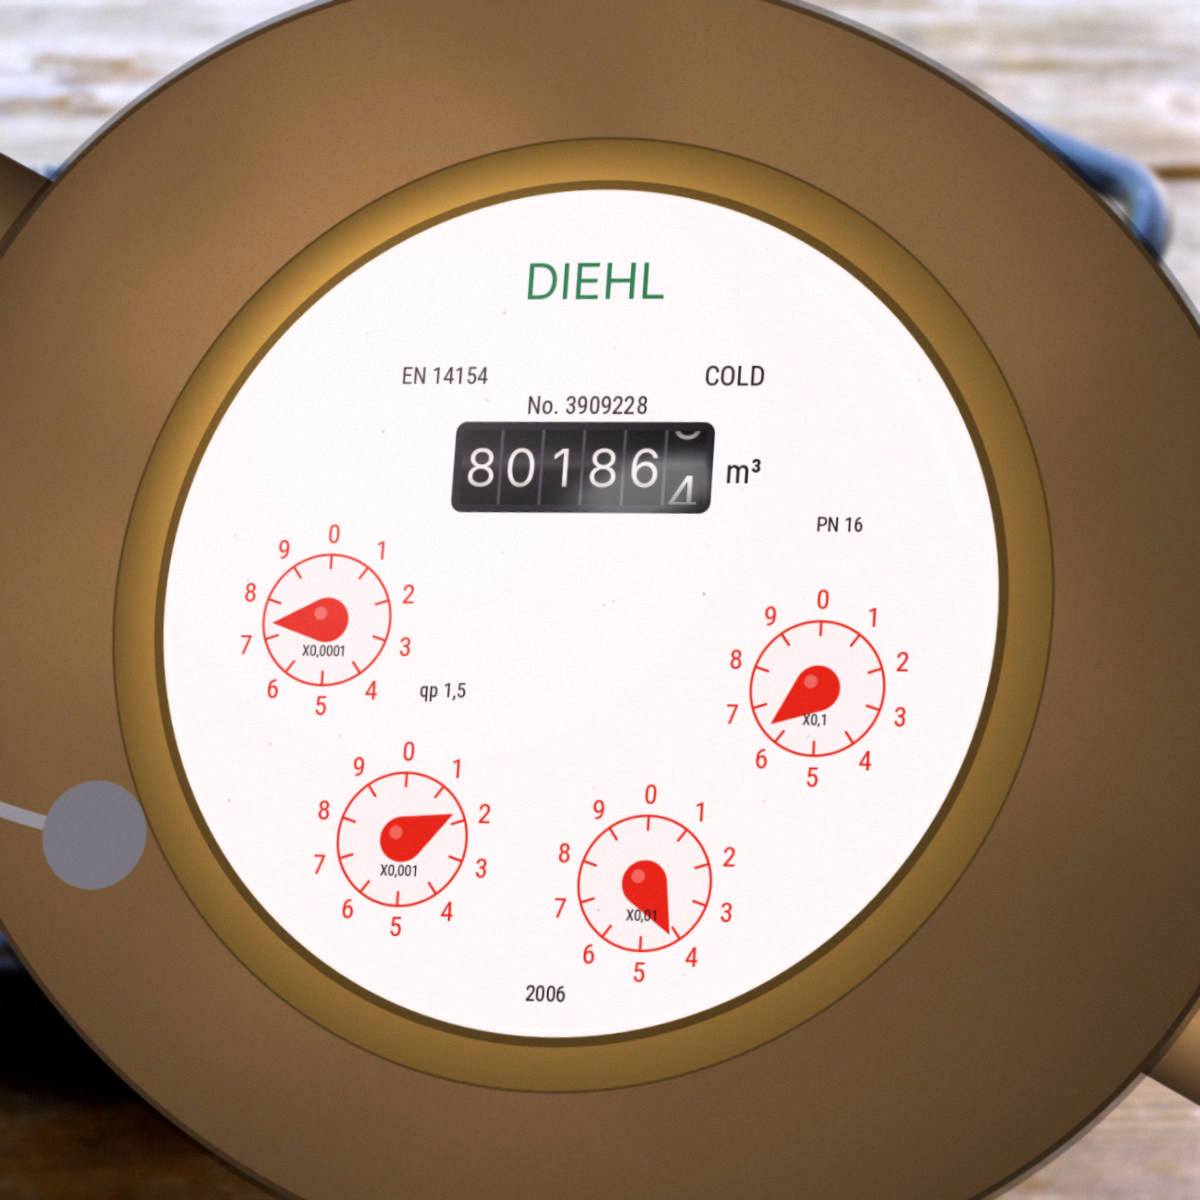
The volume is value=801863.6417 unit=m³
